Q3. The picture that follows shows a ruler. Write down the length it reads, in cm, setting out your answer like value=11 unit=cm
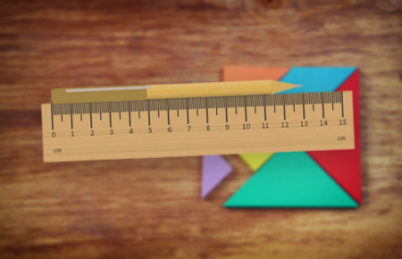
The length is value=13 unit=cm
